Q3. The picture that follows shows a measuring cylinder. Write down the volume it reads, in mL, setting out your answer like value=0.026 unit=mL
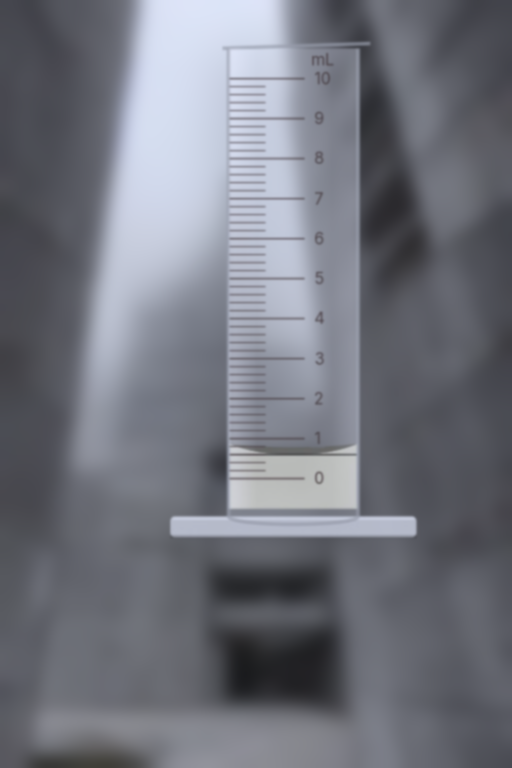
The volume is value=0.6 unit=mL
